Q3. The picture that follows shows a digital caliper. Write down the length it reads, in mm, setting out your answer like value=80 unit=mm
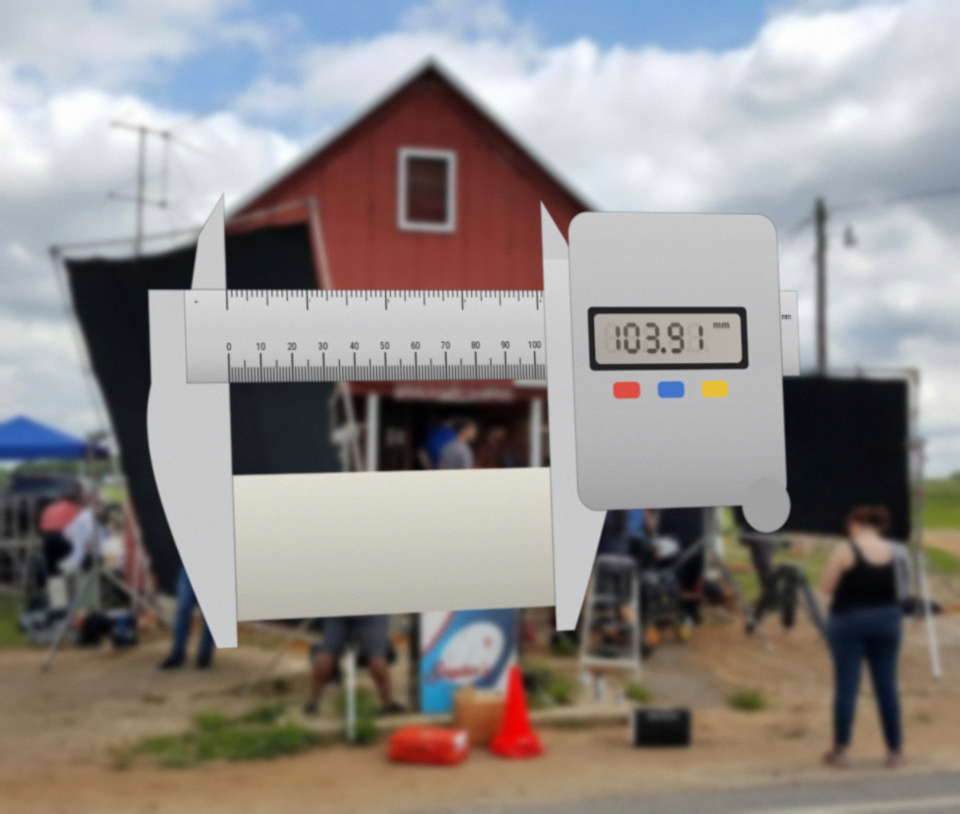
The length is value=103.91 unit=mm
